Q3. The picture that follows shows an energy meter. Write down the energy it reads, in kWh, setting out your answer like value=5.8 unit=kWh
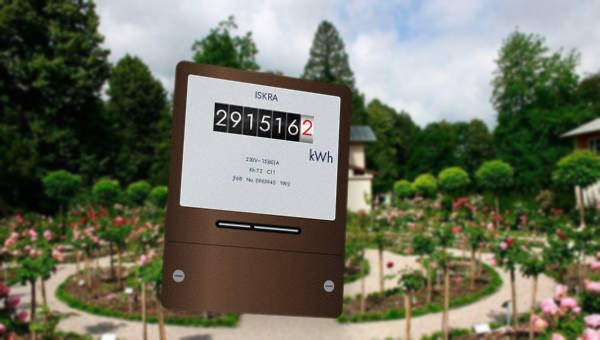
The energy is value=291516.2 unit=kWh
